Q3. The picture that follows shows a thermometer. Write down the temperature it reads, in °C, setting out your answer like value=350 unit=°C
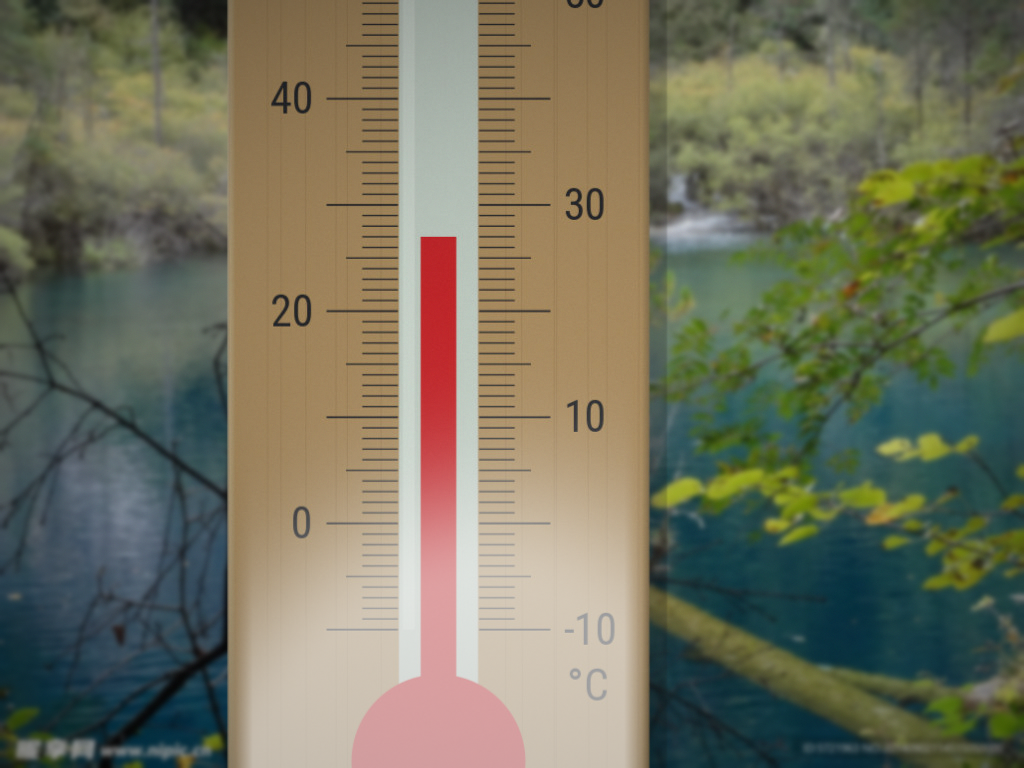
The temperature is value=27 unit=°C
